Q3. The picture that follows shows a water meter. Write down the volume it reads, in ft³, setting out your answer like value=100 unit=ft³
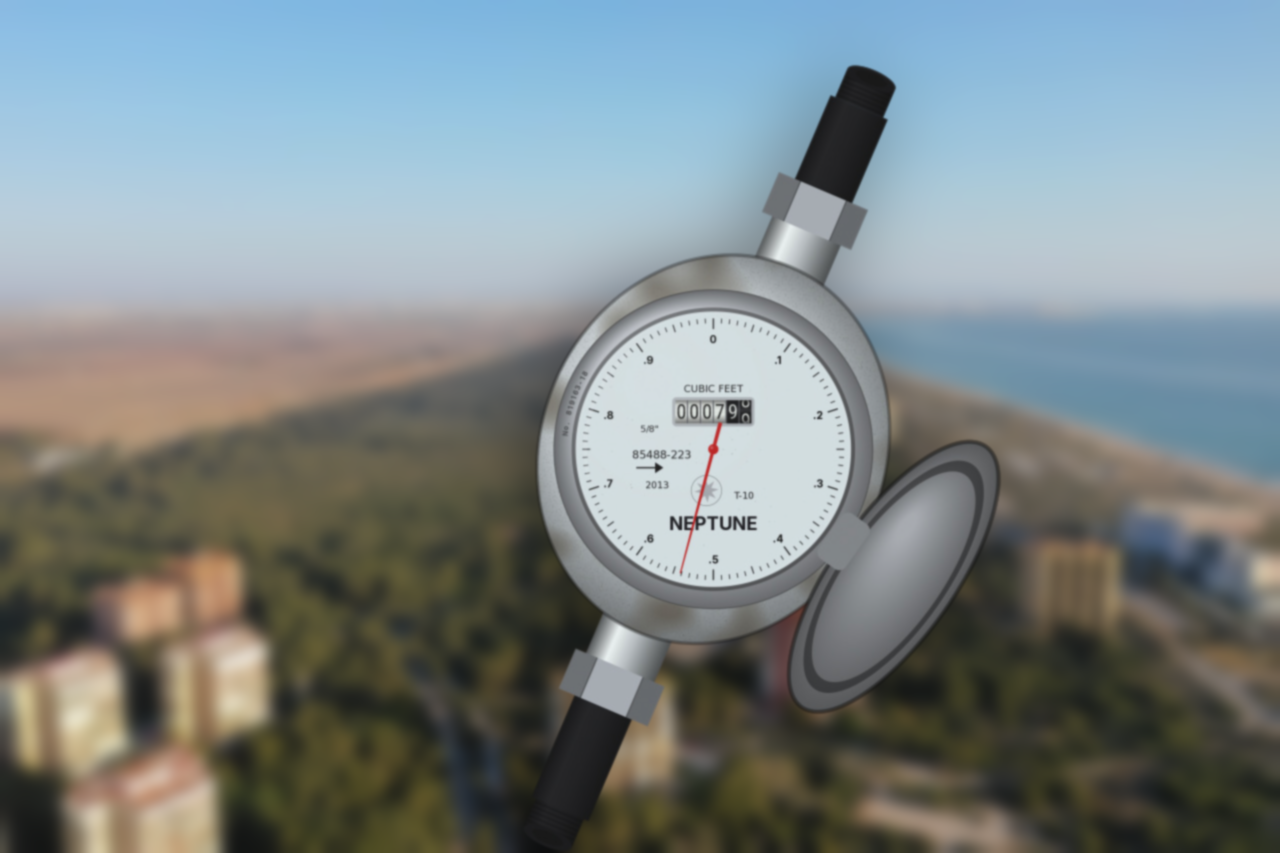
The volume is value=798.54 unit=ft³
